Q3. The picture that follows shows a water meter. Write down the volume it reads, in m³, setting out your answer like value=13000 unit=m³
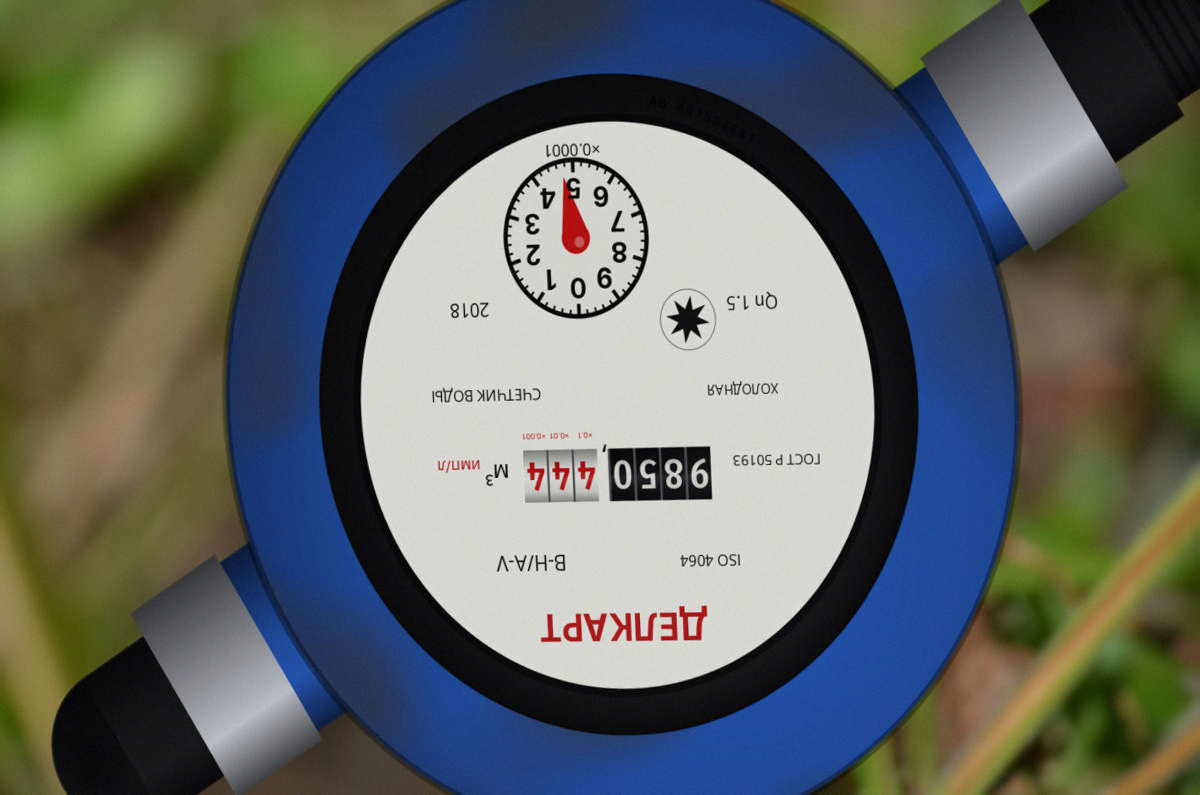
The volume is value=9850.4444 unit=m³
